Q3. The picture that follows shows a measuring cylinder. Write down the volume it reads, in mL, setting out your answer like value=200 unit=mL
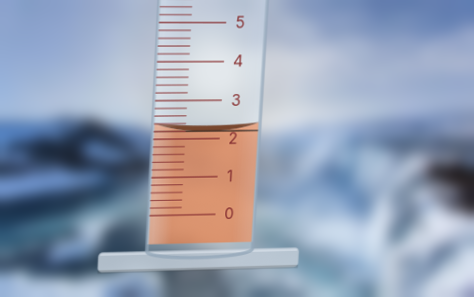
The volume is value=2.2 unit=mL
